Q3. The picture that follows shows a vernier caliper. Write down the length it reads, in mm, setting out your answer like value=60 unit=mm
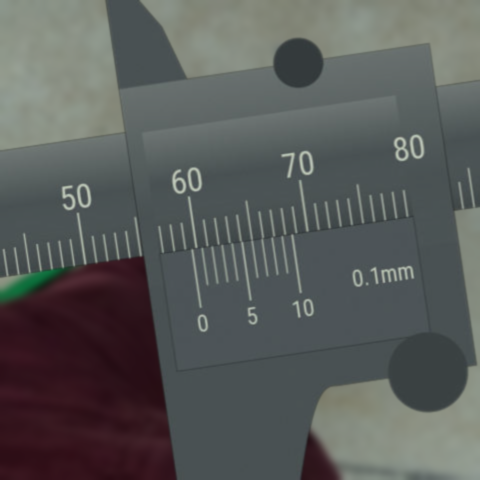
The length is value=59.6 unit=mm
